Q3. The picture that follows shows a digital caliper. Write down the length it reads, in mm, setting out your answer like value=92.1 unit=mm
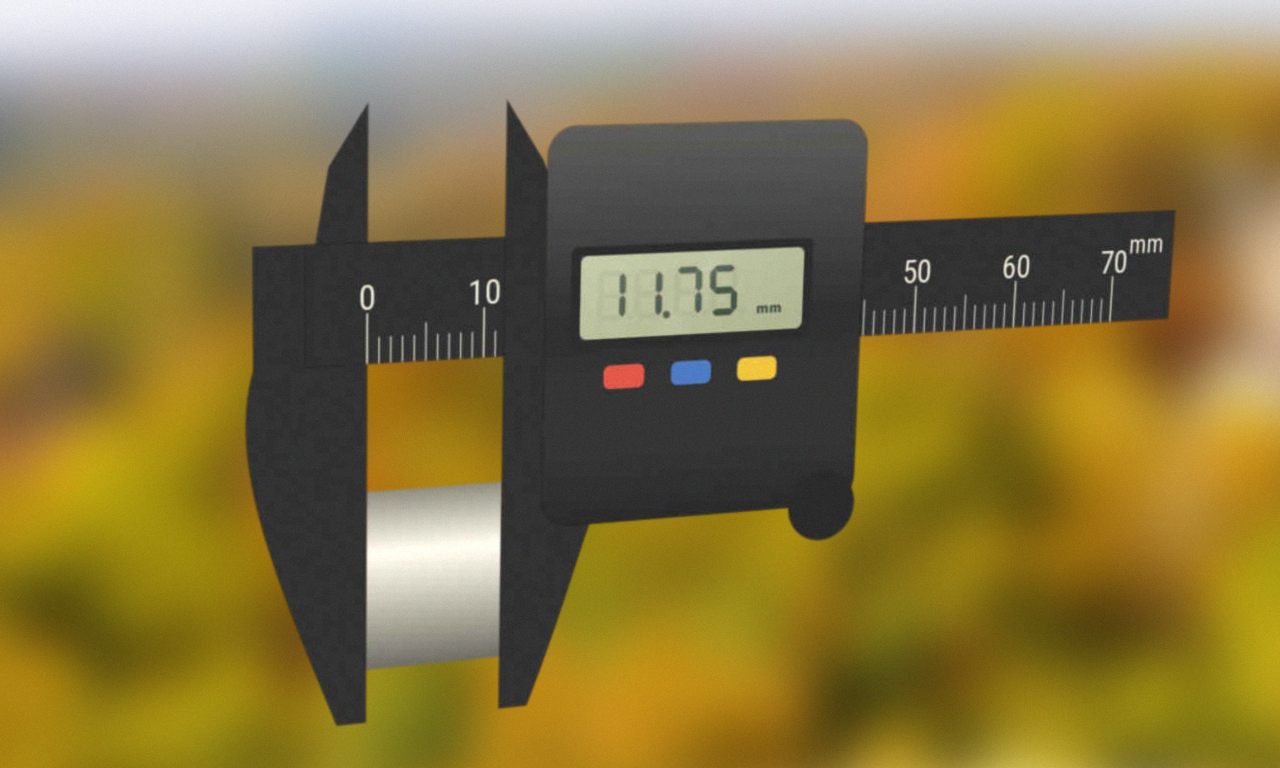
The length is value=11.75 unit=mm
